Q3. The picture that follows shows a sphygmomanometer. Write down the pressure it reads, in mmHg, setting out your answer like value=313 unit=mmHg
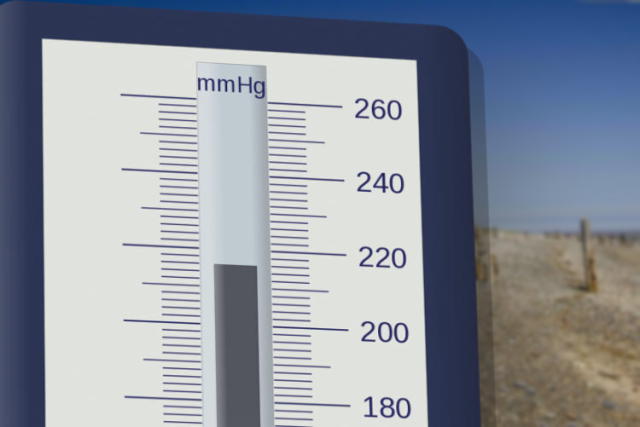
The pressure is value=216 unit=mmHg
